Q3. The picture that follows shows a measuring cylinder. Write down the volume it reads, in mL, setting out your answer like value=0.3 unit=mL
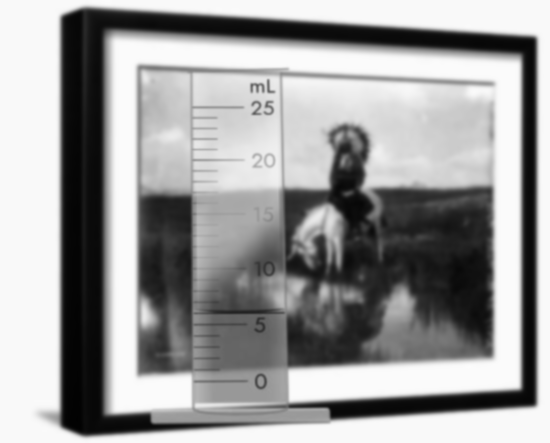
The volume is value=6 unit=mL
